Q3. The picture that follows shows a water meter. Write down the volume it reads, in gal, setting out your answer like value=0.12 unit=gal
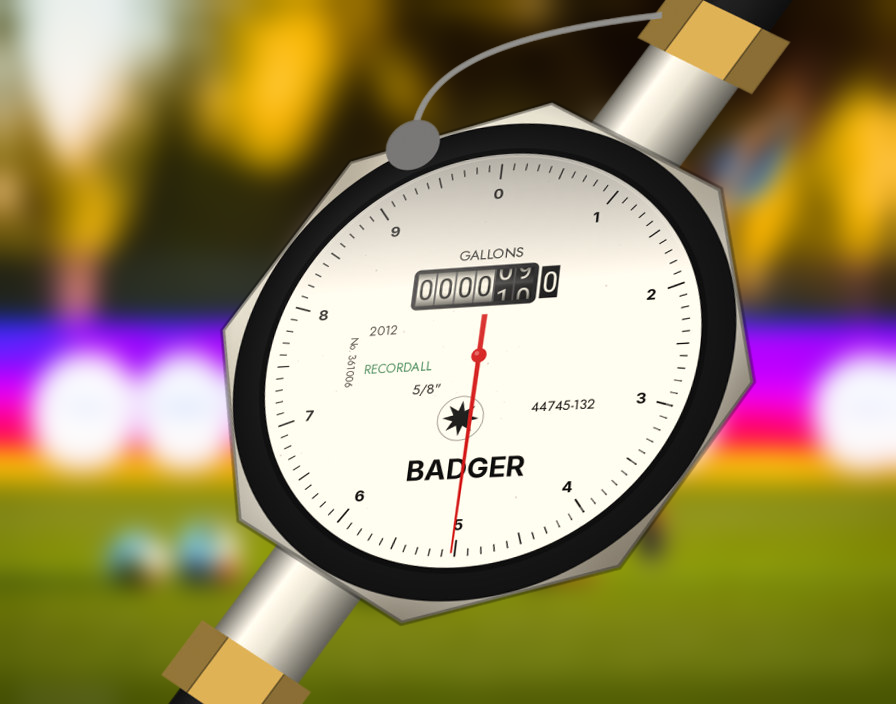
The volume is value=95.0 unit=gal
